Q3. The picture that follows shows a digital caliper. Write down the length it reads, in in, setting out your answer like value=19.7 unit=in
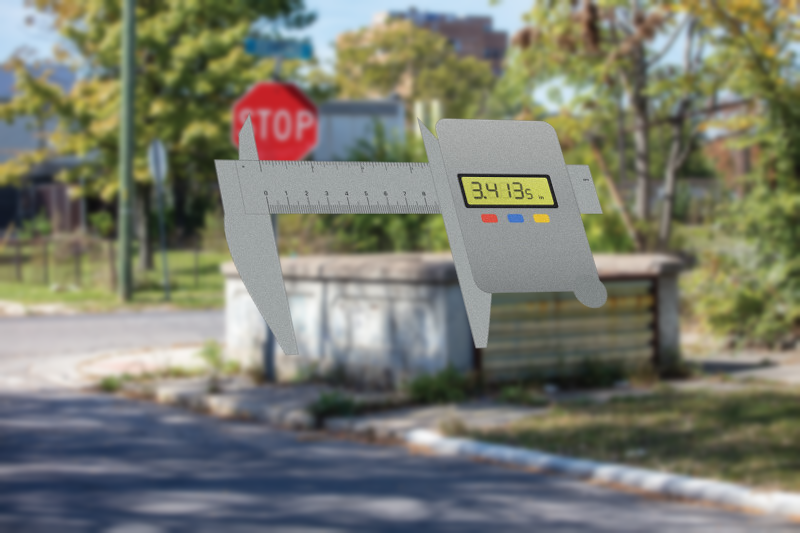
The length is value=3.4135 unit=in
